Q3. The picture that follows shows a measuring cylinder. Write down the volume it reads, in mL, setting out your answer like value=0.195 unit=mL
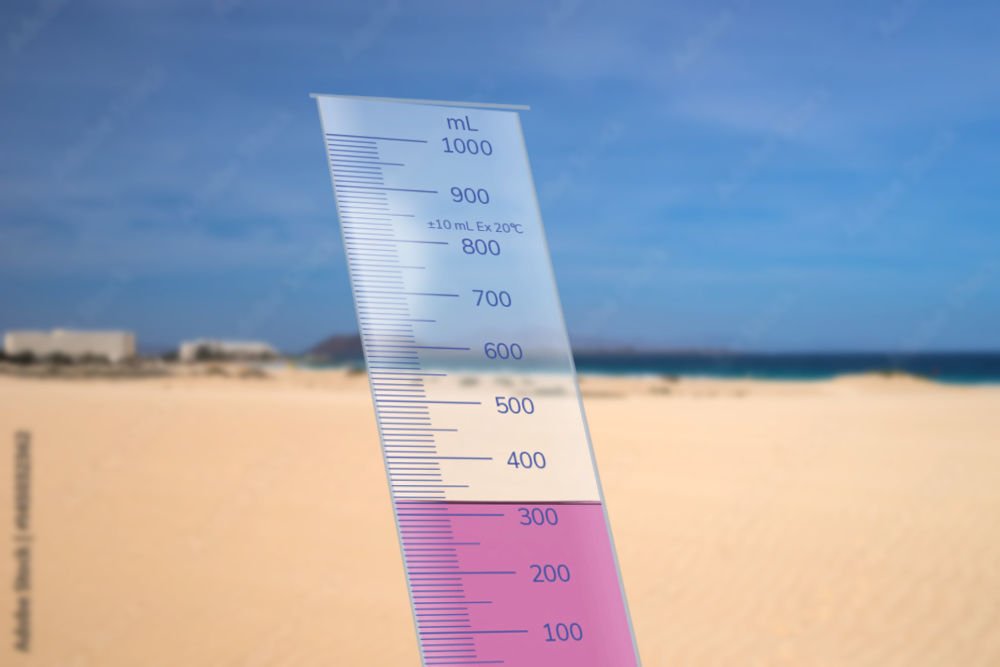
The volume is value=320 unit=mL
